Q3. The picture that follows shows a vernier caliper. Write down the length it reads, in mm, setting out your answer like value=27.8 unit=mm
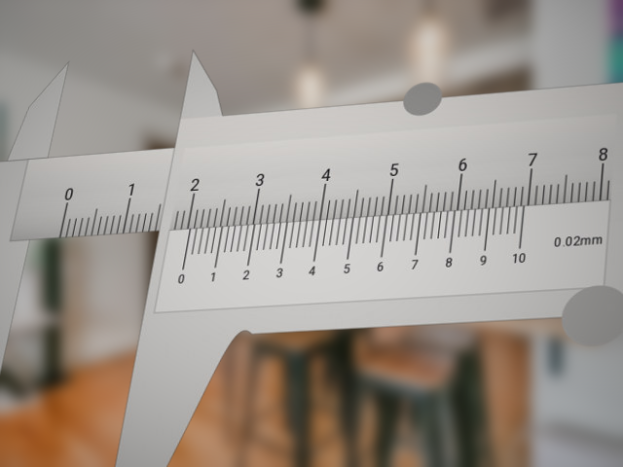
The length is value=20.4 unit=mm
